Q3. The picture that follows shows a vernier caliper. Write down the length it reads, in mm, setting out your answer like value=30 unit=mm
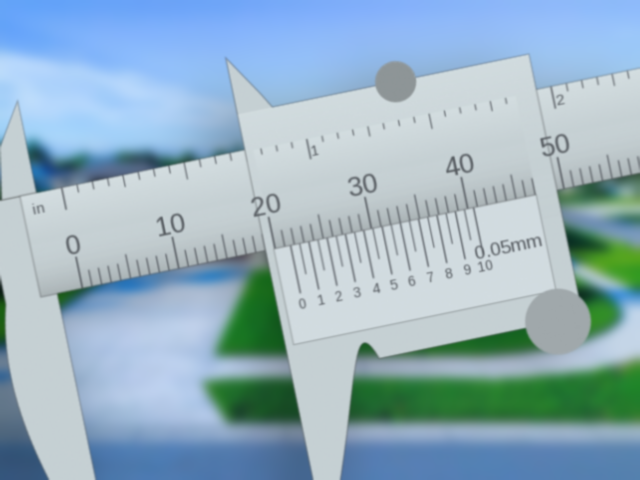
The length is value=21.6 unit=mm
